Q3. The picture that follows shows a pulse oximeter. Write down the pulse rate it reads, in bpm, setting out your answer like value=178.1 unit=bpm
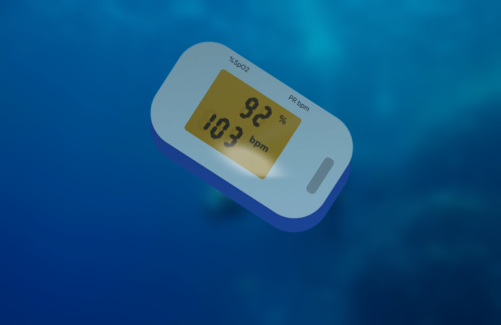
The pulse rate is value=103 unit=bpm
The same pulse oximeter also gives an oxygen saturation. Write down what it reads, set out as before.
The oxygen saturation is value=92 unit=%
